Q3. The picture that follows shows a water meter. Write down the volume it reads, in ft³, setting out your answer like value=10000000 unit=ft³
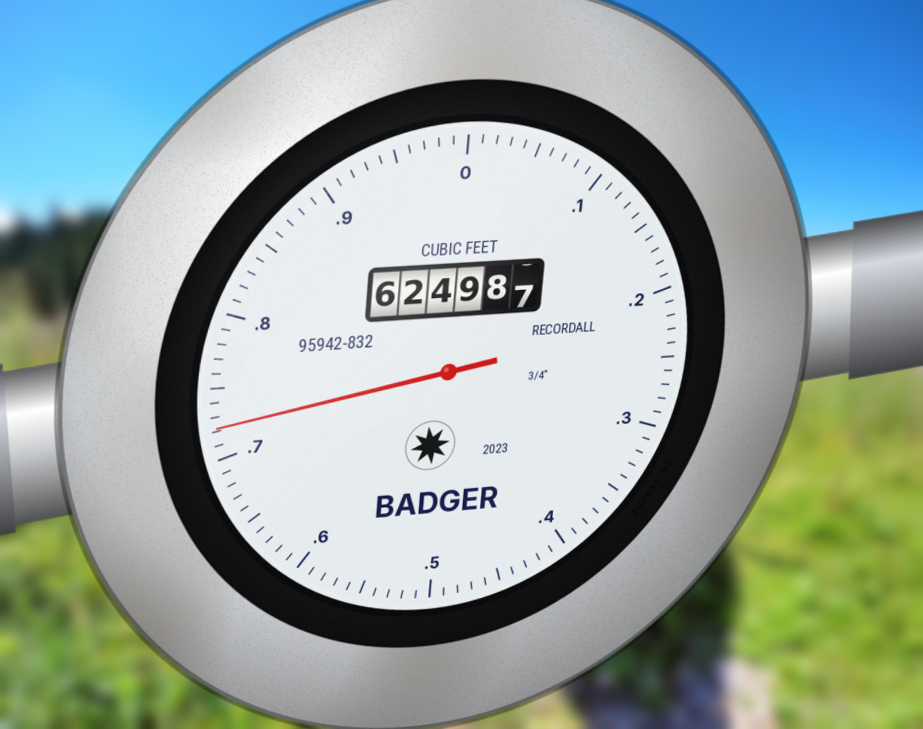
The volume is value=624986.72 unit=ft³
